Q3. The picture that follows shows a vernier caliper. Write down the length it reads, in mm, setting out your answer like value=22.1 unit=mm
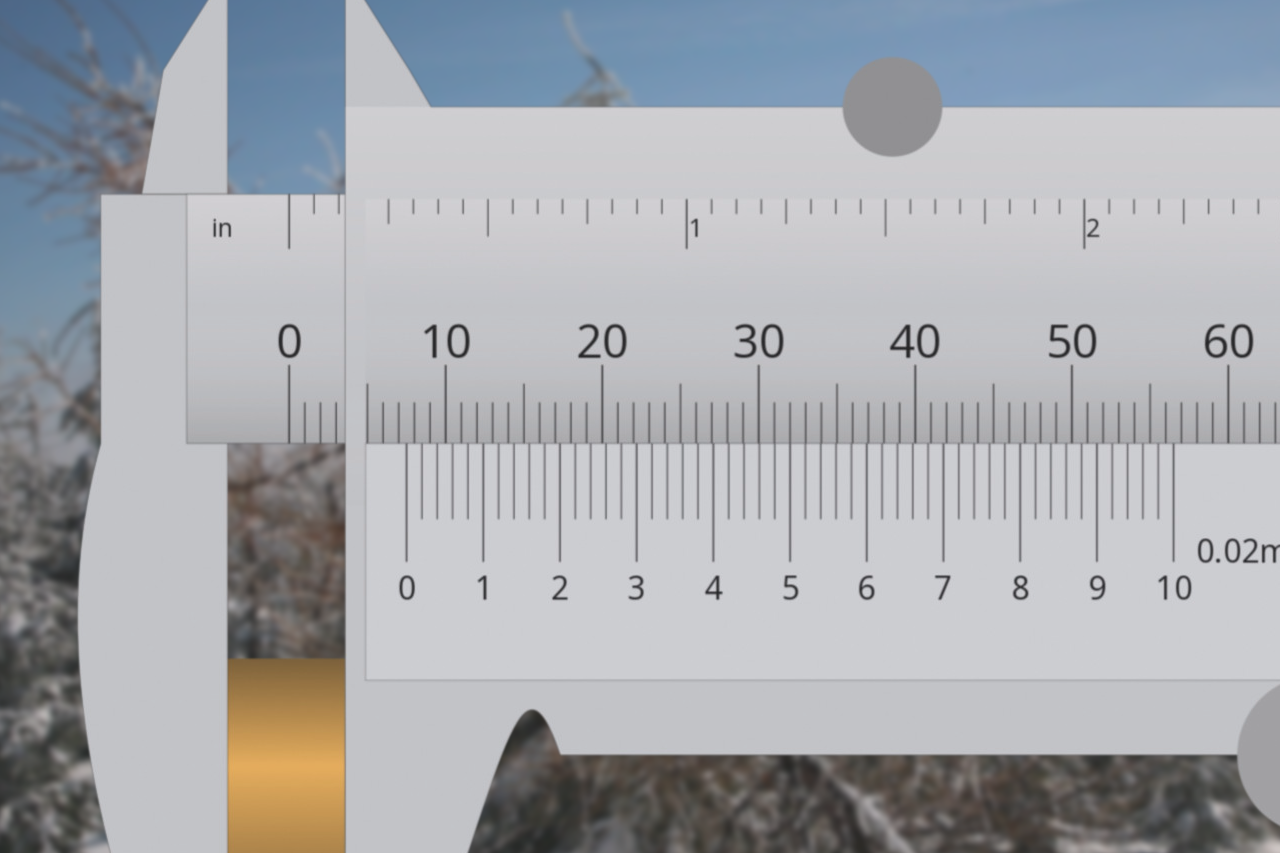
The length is value=7.5 unit=mm
